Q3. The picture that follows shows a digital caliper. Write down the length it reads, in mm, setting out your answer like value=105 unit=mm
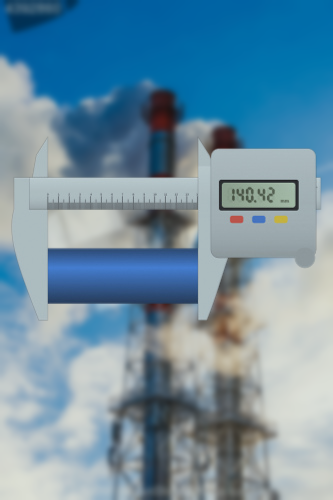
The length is value=140.42 unit=mm
